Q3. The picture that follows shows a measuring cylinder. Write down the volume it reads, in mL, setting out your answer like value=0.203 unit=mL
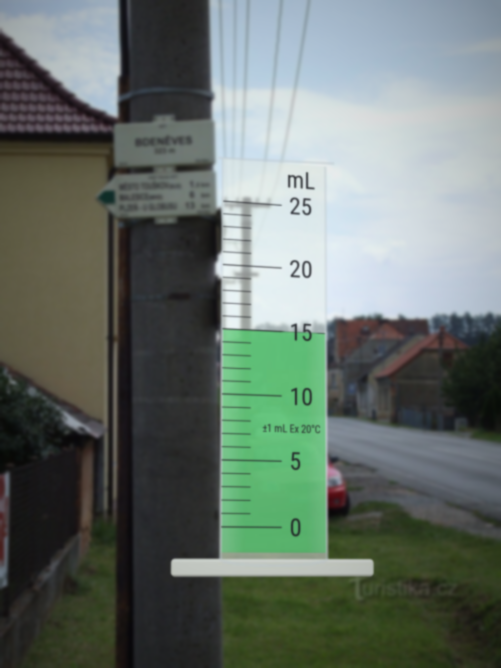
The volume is value=15 unit=mL
